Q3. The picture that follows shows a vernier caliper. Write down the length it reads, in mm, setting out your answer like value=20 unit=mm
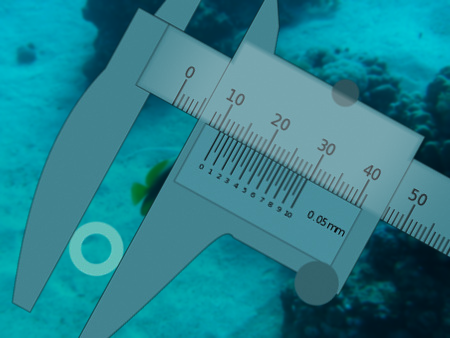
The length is value=10.5 unit=mm
